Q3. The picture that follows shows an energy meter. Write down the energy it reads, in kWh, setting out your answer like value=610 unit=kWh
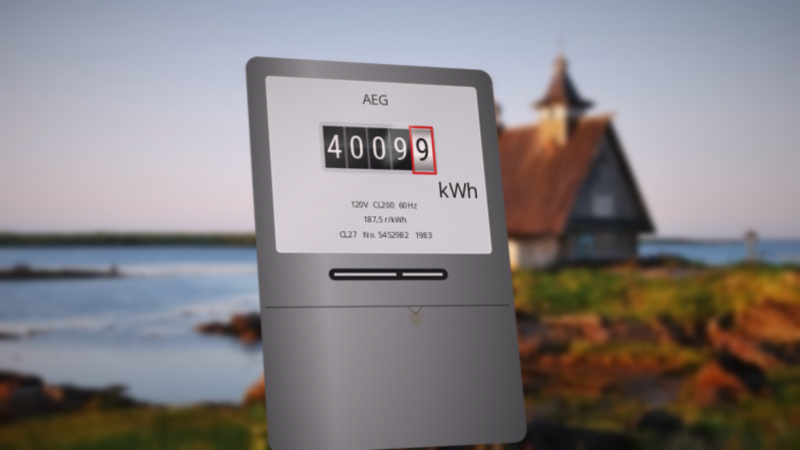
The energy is value=4009.9 unit=kWh
